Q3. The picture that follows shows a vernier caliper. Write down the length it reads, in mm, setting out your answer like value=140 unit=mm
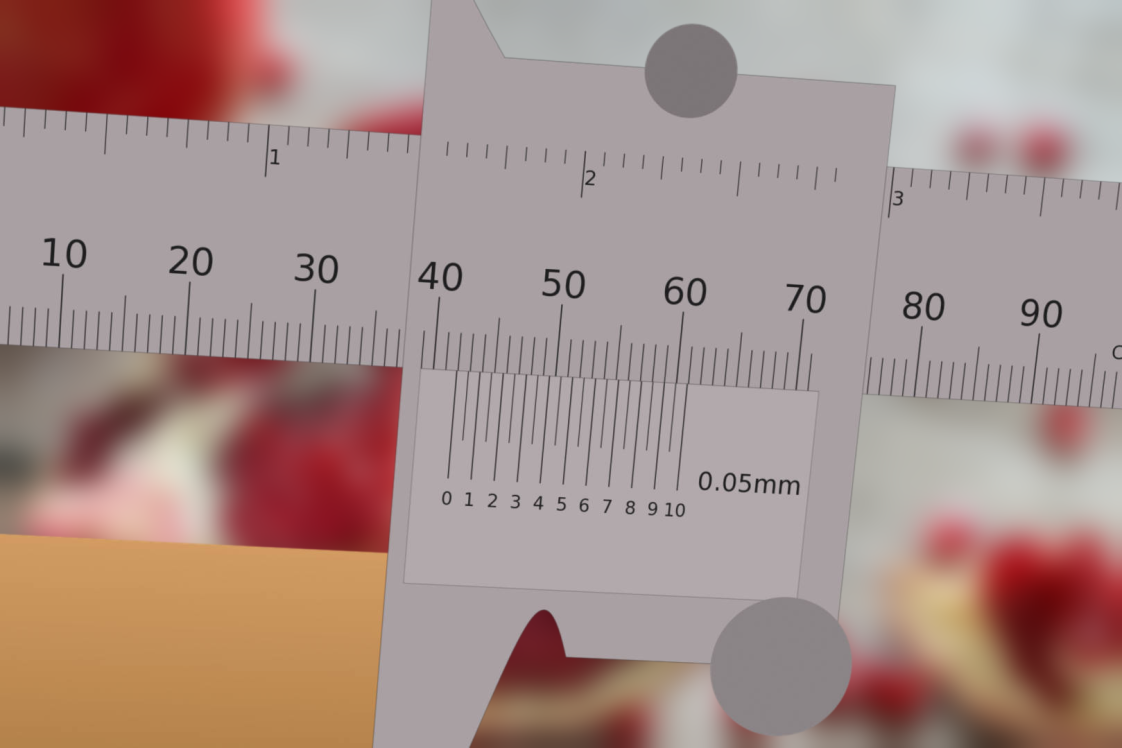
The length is value=41.9 unit=mm
